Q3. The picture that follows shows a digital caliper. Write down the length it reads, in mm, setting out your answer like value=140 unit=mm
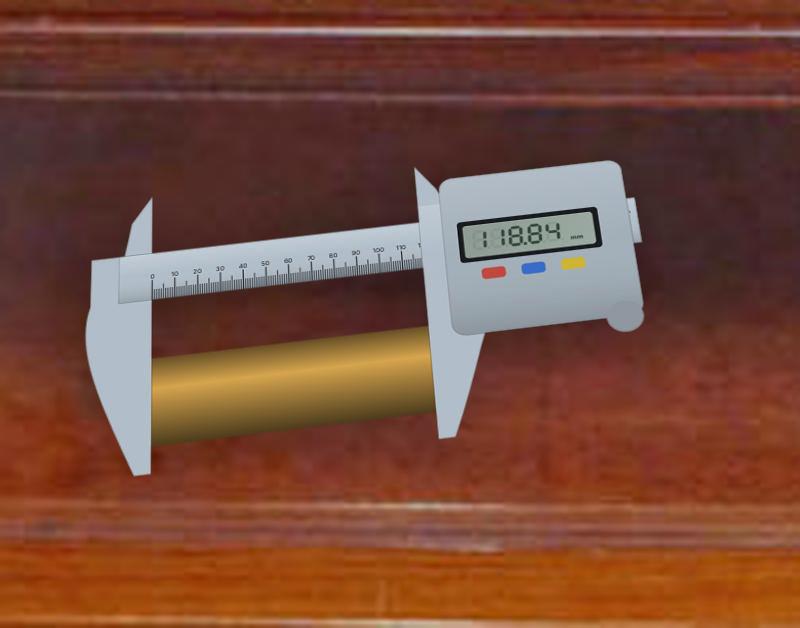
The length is value=118.84 unit=mm
